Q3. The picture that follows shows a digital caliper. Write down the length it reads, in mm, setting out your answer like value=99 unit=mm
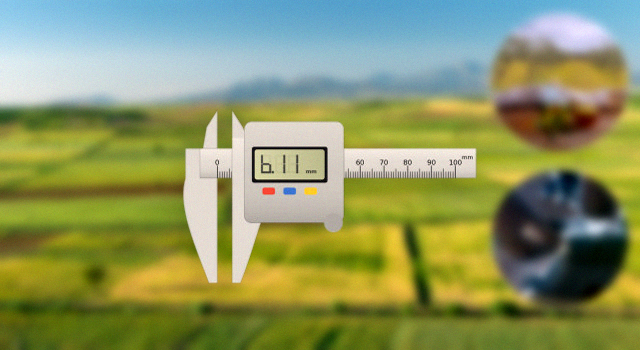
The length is value=6.11 unit=mm
